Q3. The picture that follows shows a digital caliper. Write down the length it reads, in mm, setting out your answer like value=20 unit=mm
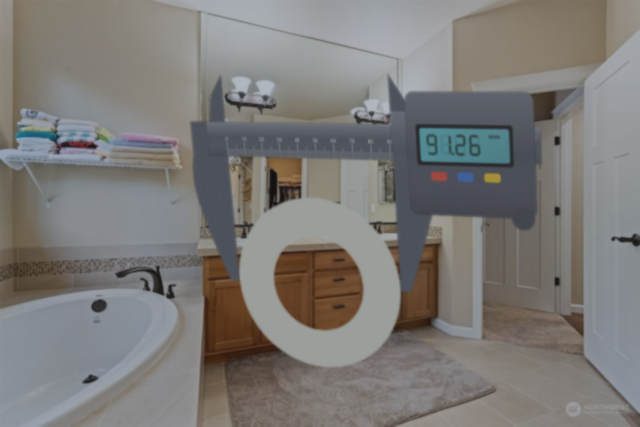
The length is value=91.26 unit=mm
